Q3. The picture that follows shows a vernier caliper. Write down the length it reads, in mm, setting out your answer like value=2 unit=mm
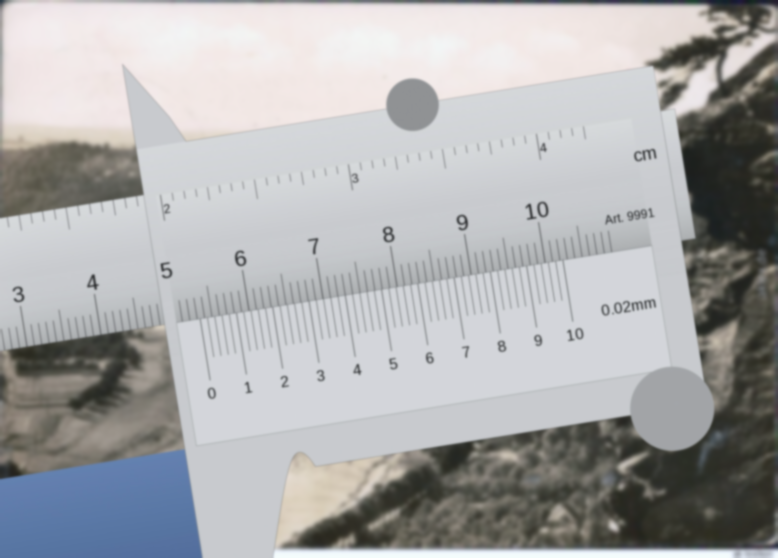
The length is value=53.4 unit=mm
